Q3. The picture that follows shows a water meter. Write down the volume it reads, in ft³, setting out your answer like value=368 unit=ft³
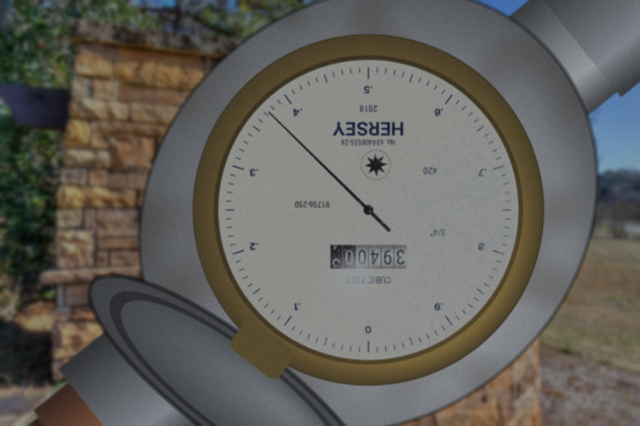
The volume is value=394003.37 unit=ft³
